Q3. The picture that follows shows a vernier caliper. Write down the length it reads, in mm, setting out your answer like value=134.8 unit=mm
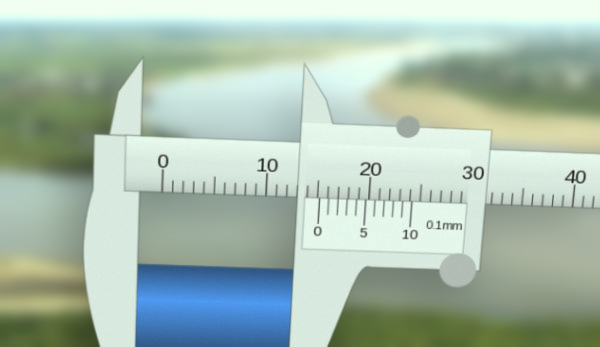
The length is value=15.2 unit=mm
